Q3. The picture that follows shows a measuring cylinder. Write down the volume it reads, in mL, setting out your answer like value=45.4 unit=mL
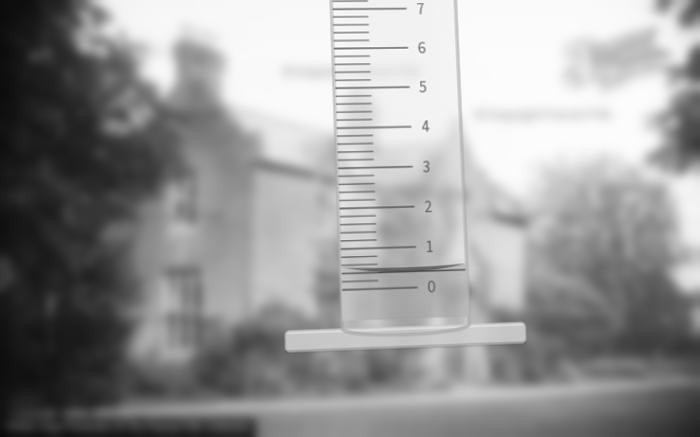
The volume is value=0.4 unit=mL
